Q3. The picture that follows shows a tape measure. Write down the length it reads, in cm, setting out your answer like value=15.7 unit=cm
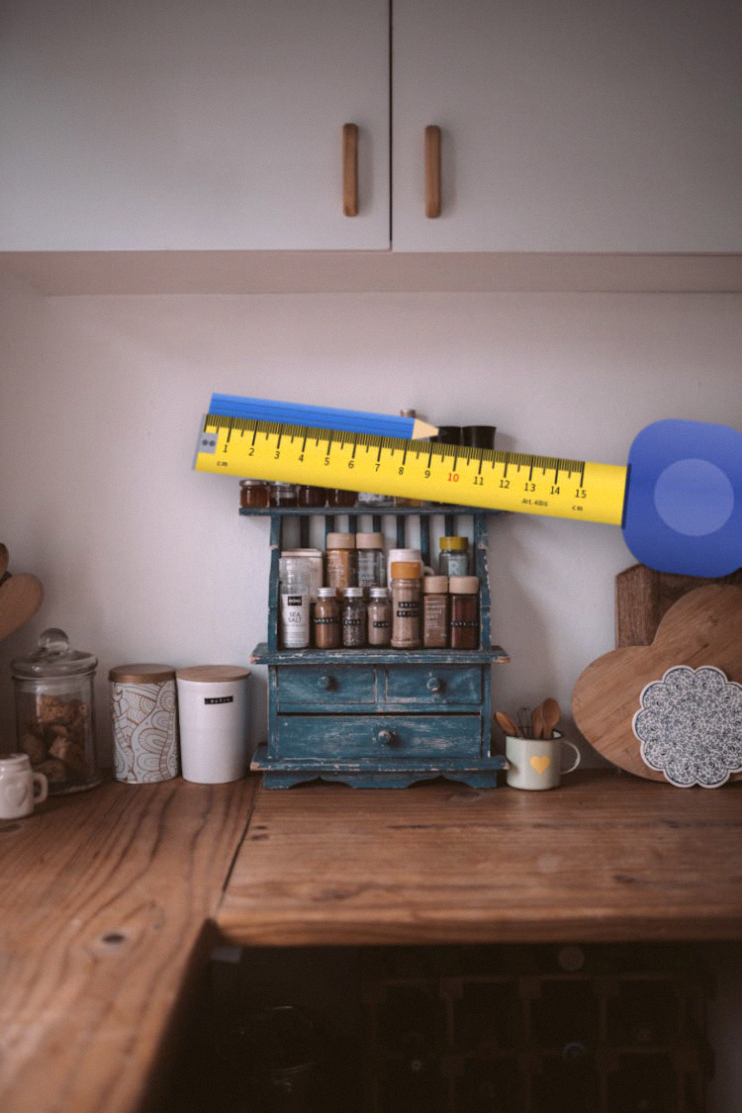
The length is value=9.5 unit=cm
